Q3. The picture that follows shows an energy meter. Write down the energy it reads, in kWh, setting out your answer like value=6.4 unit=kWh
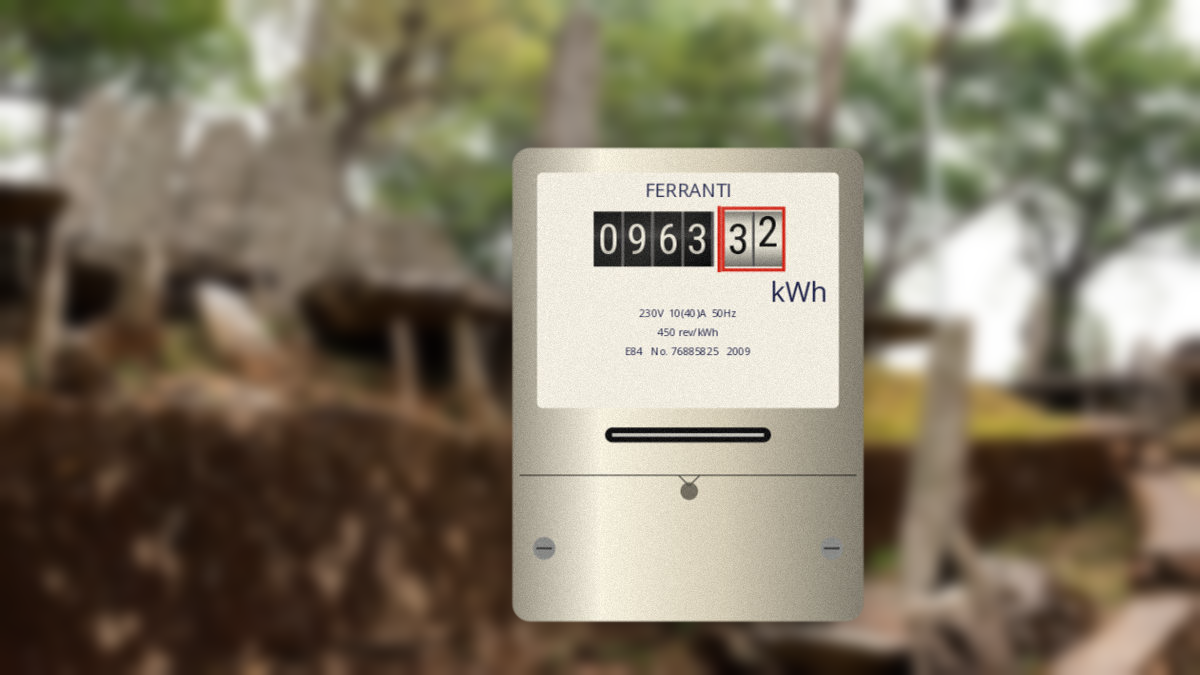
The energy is value=963.32 unit=kWh
